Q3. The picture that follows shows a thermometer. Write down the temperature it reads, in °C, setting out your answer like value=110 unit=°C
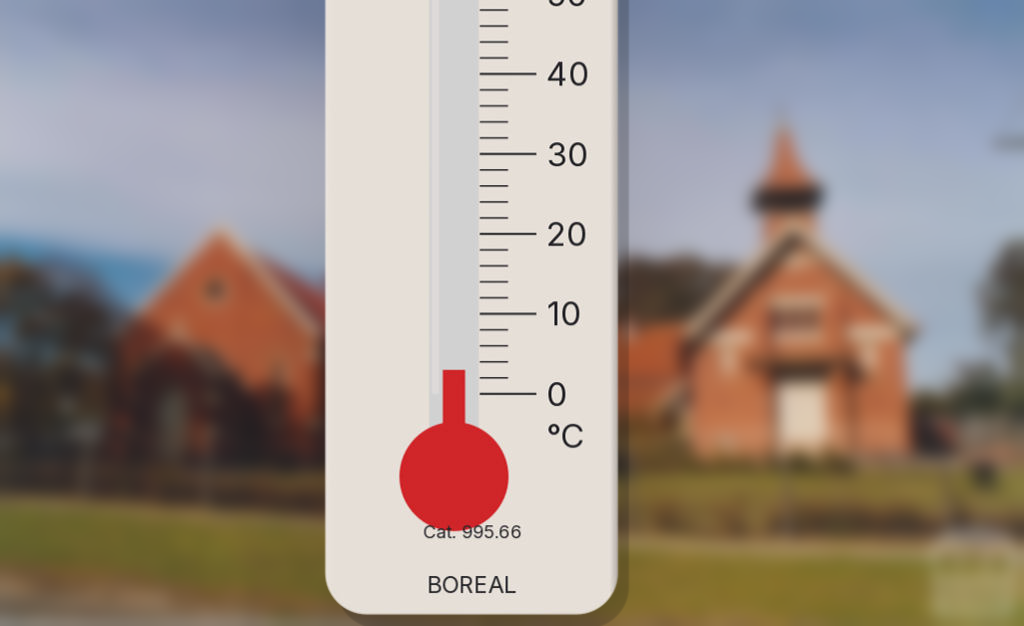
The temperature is value=3 unit=°C
